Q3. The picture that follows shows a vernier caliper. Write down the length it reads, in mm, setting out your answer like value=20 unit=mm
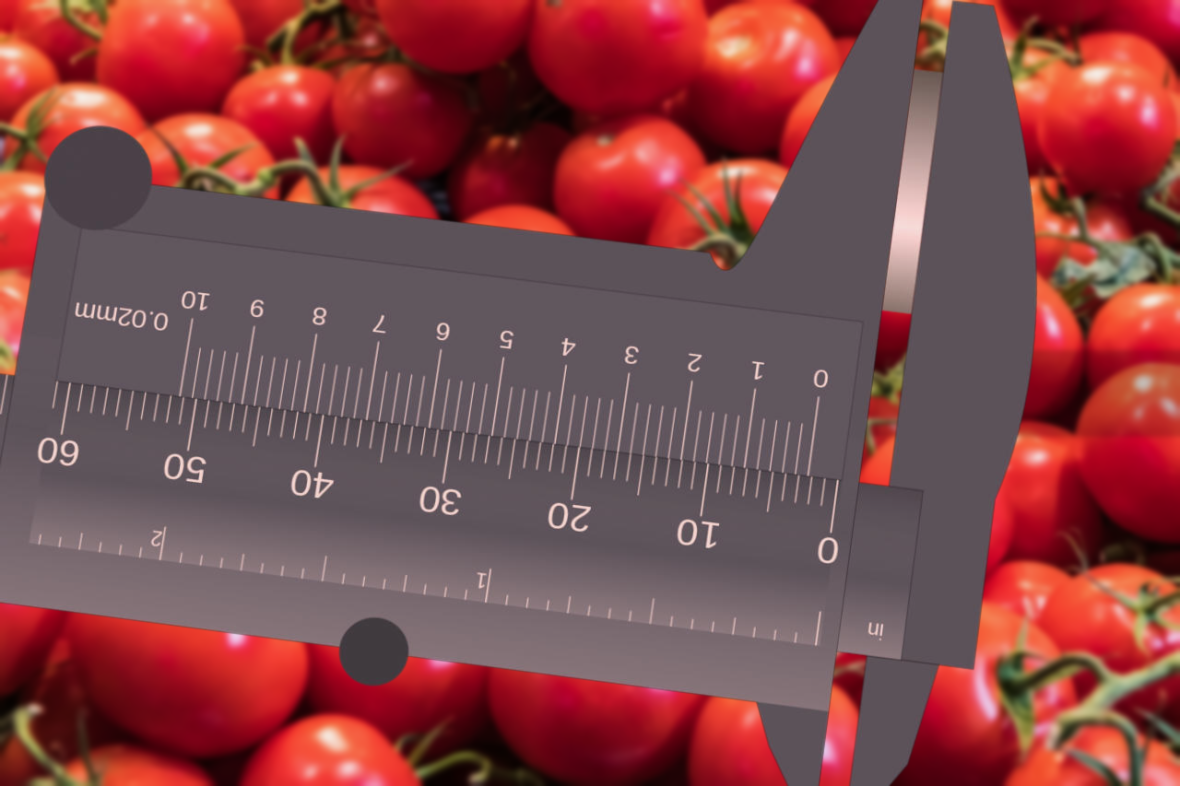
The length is value=2.3 unit=mm
